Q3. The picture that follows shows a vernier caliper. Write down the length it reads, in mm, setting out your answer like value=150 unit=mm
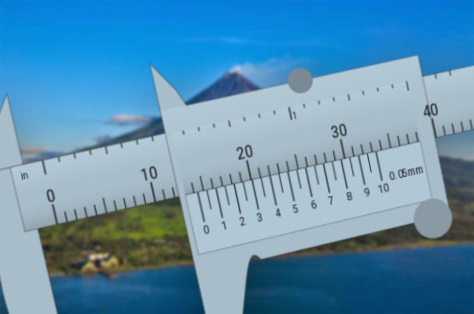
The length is value=14.4 unit=mm
